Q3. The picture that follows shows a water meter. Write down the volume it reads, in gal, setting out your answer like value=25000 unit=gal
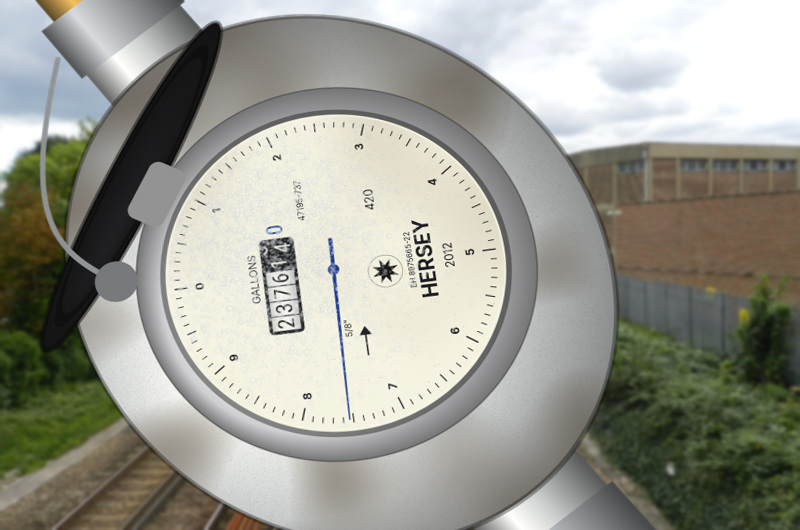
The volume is value=2376137.5 unit=gal
